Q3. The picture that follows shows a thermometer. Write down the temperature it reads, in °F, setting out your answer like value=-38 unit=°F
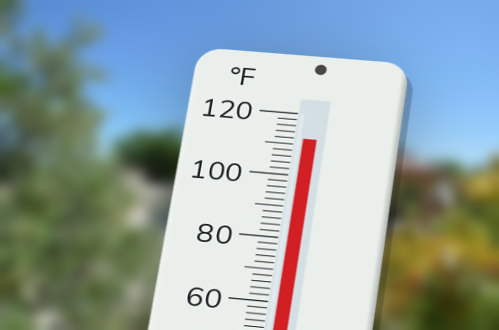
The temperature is value=112 unit=°F
